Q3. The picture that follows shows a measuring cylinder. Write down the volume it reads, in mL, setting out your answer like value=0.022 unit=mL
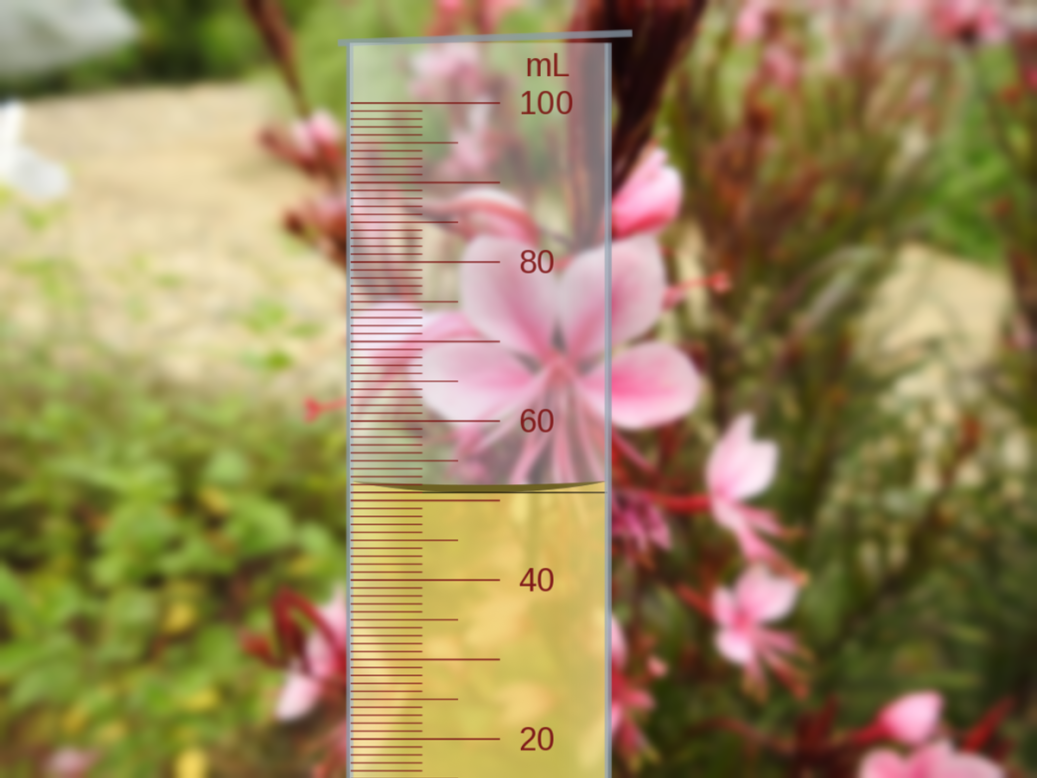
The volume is value=51 unit=mL
